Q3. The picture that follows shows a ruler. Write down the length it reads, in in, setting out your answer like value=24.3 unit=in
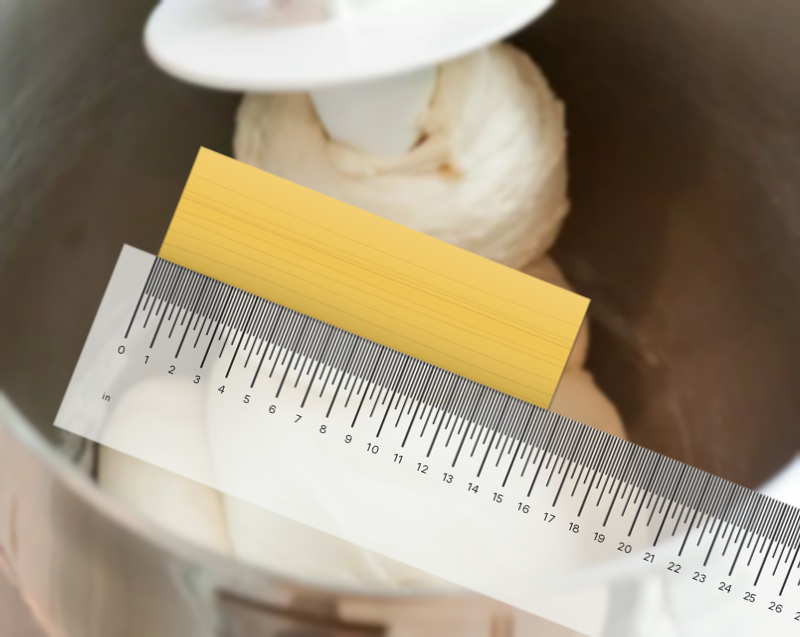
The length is value=15.5 unit=in
